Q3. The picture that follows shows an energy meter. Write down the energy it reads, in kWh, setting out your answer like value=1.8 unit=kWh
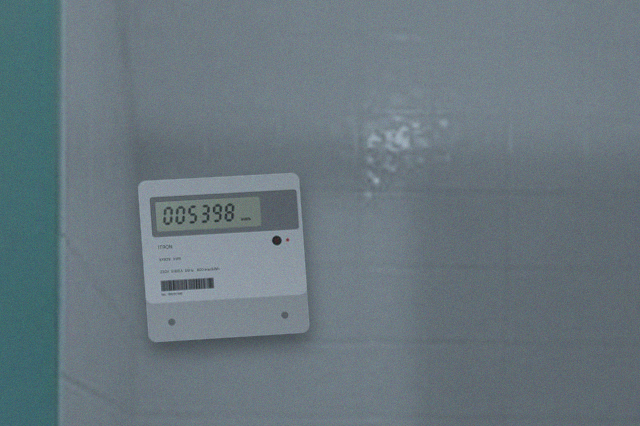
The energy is value=5398 unit=kWh
